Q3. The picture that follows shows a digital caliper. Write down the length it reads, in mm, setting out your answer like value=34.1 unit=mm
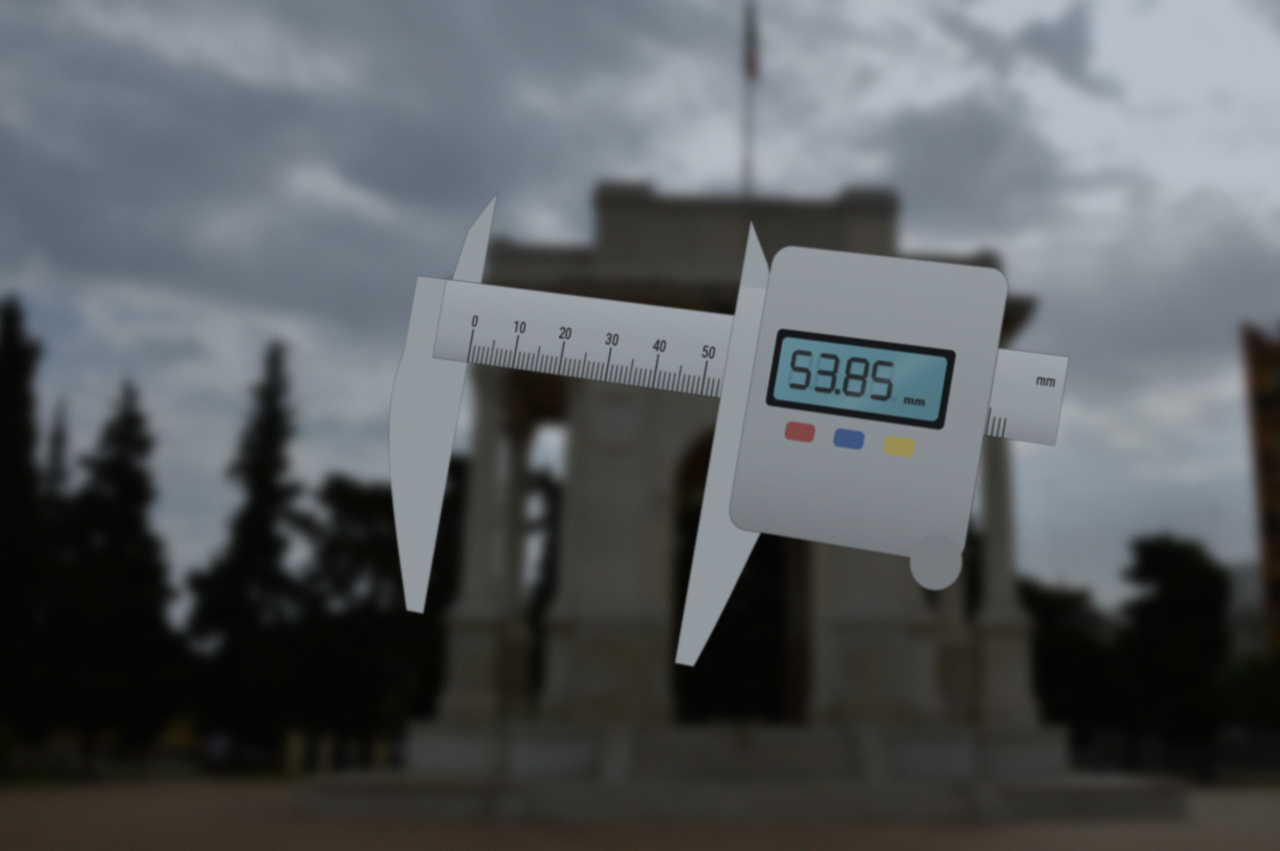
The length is value=53.85 unit=mm
